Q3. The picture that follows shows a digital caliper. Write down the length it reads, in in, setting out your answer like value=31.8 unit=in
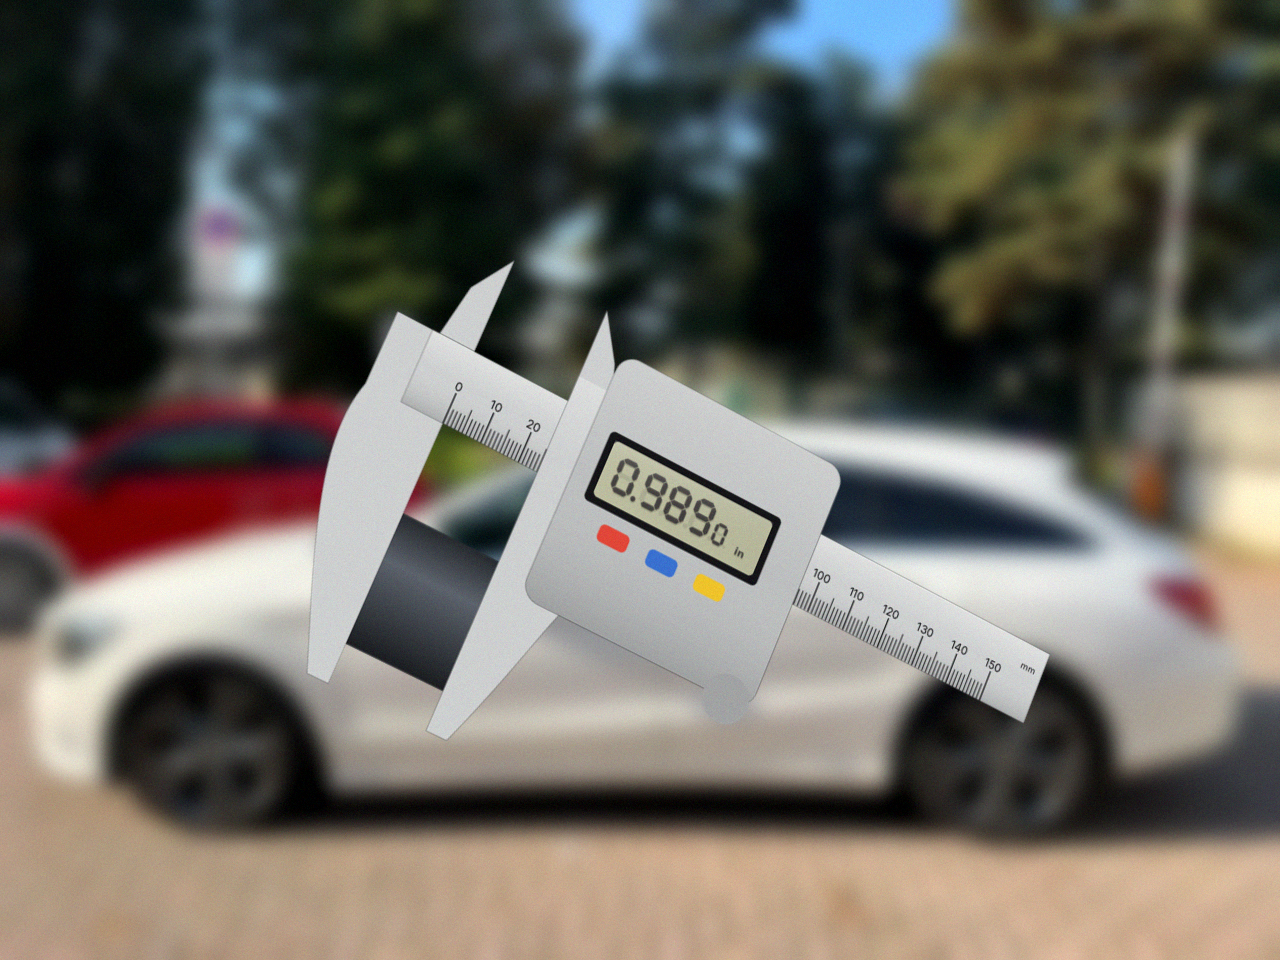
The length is value=0.9890 unit=in
